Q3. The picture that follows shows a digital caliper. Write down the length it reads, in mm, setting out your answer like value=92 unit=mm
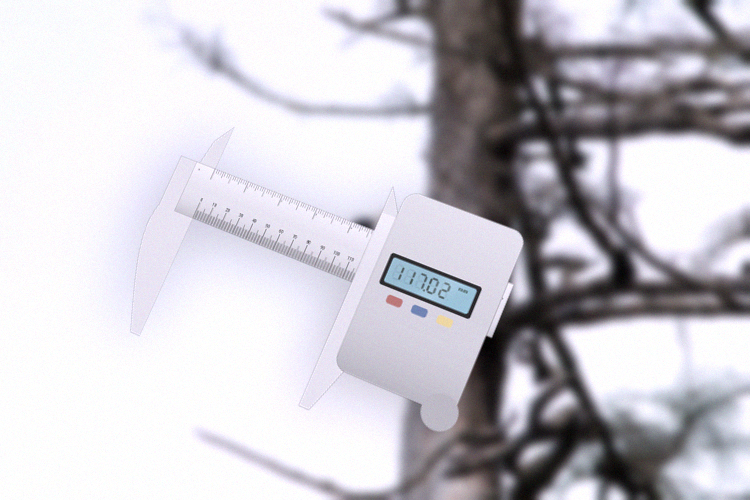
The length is value=117.02 unit=mm
